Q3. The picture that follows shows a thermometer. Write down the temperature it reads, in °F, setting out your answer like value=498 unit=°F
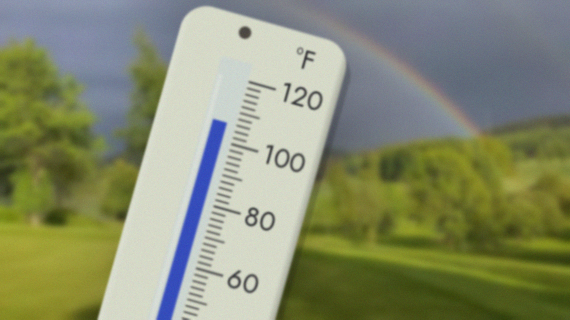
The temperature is value=106 unit=°F
